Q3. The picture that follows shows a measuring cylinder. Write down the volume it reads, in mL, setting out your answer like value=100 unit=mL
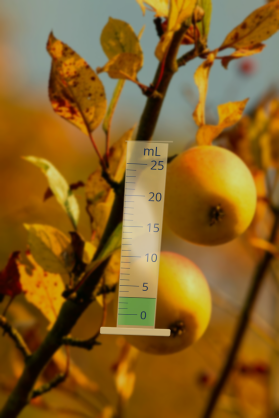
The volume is value=3 unit=mL
